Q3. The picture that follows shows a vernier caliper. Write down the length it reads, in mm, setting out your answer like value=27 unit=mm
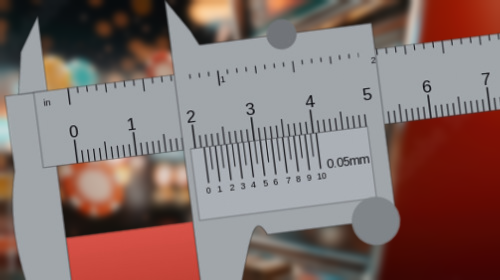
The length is value=21.5 unit=mm
